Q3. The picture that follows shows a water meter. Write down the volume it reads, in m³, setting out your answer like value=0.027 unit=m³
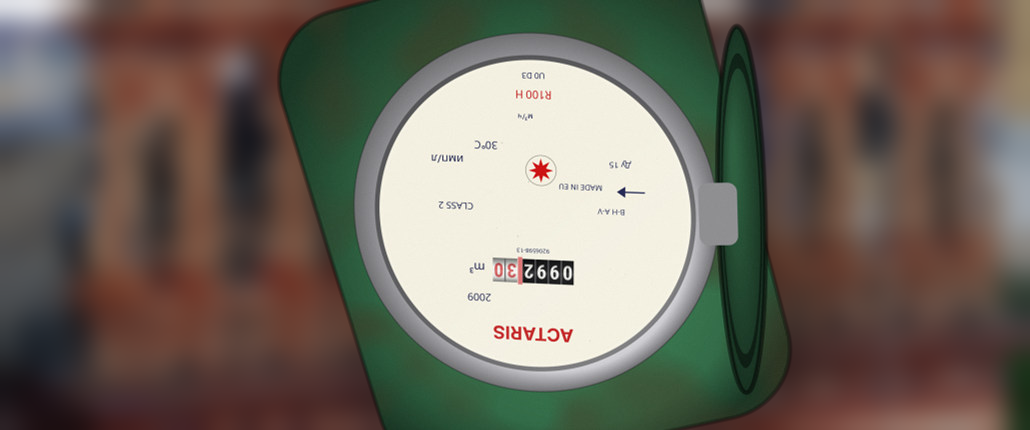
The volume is value=992.30 unit=m³
